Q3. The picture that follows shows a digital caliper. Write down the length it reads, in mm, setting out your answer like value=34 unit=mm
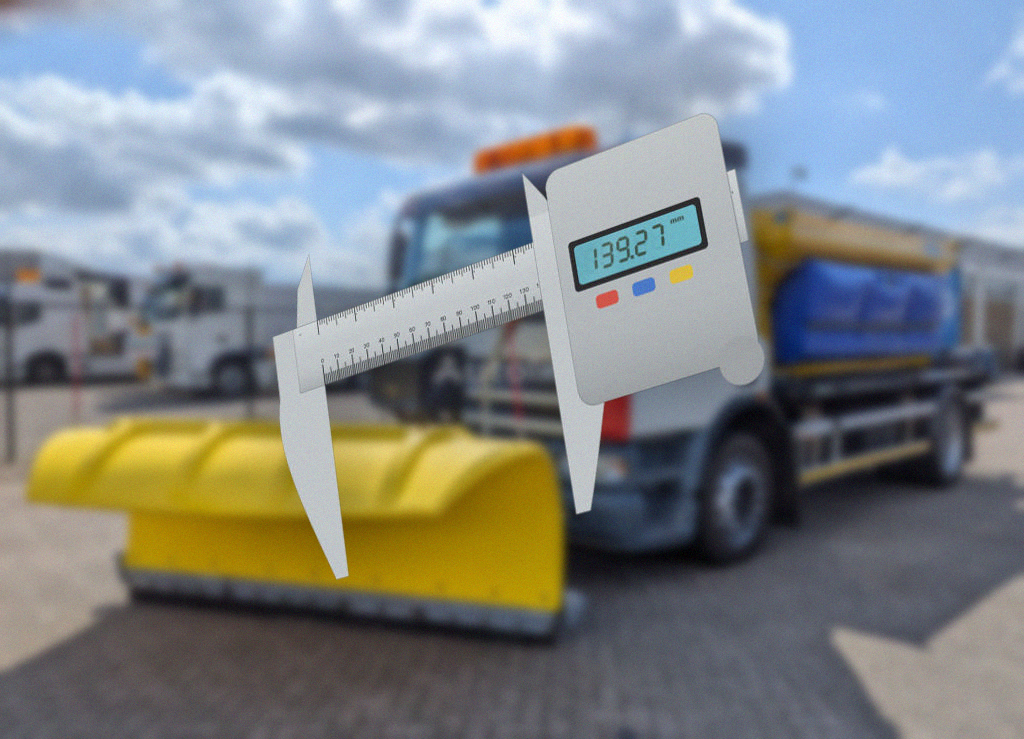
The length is value=139.27 unit=mm
